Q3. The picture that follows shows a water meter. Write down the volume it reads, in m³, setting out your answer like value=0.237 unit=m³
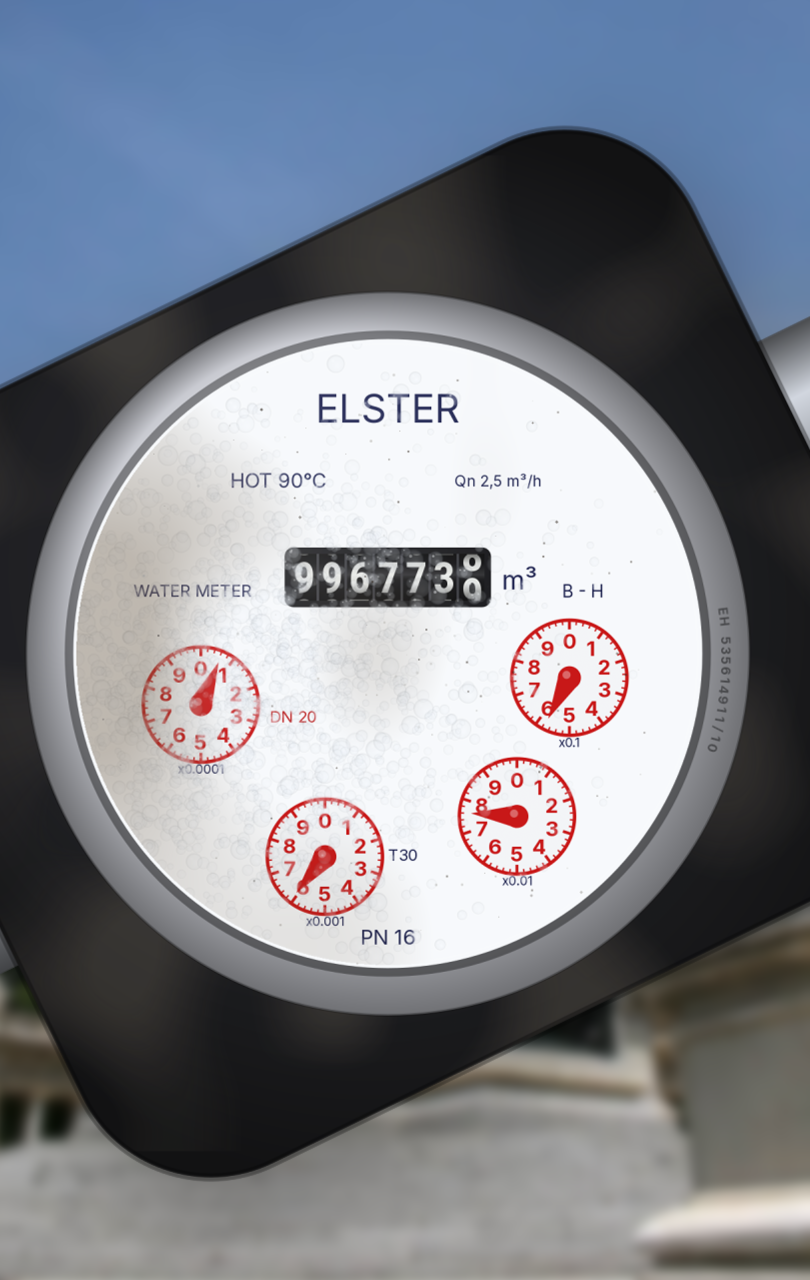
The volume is value=9967738.5760 unit=m³
